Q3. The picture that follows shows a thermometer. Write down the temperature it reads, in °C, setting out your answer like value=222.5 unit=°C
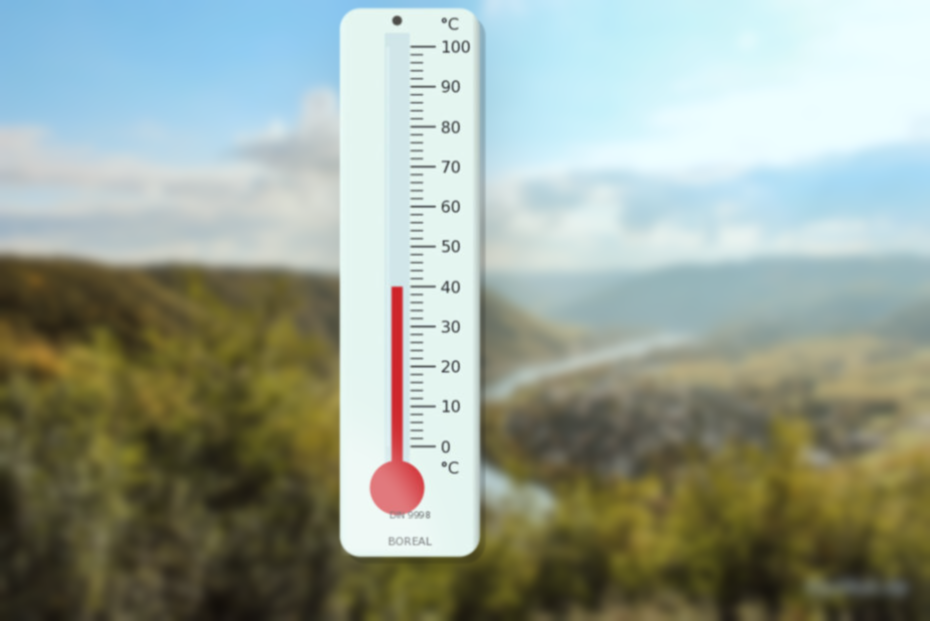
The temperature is value=40 unit=°C
